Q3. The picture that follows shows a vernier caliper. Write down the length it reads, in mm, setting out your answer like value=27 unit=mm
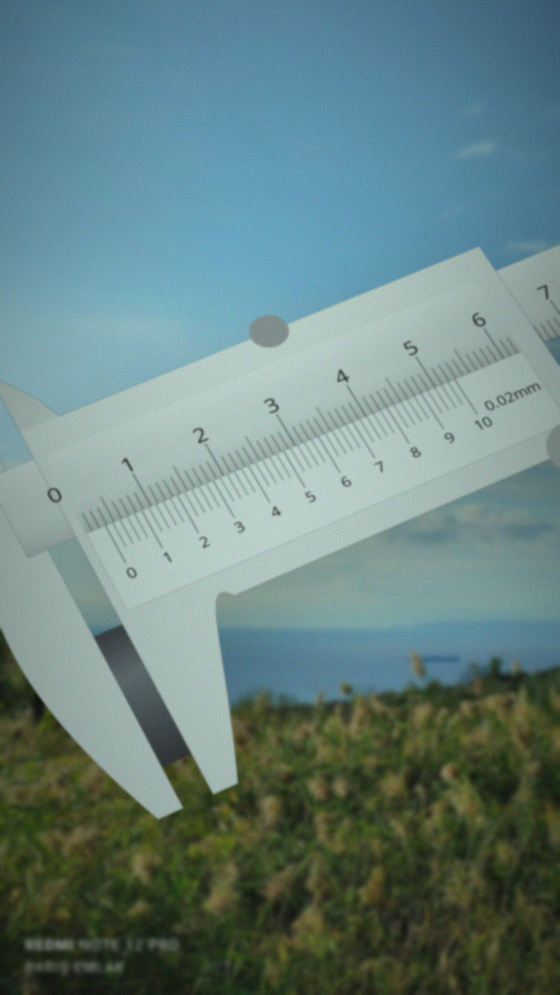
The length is value=3.8 unit=mm
